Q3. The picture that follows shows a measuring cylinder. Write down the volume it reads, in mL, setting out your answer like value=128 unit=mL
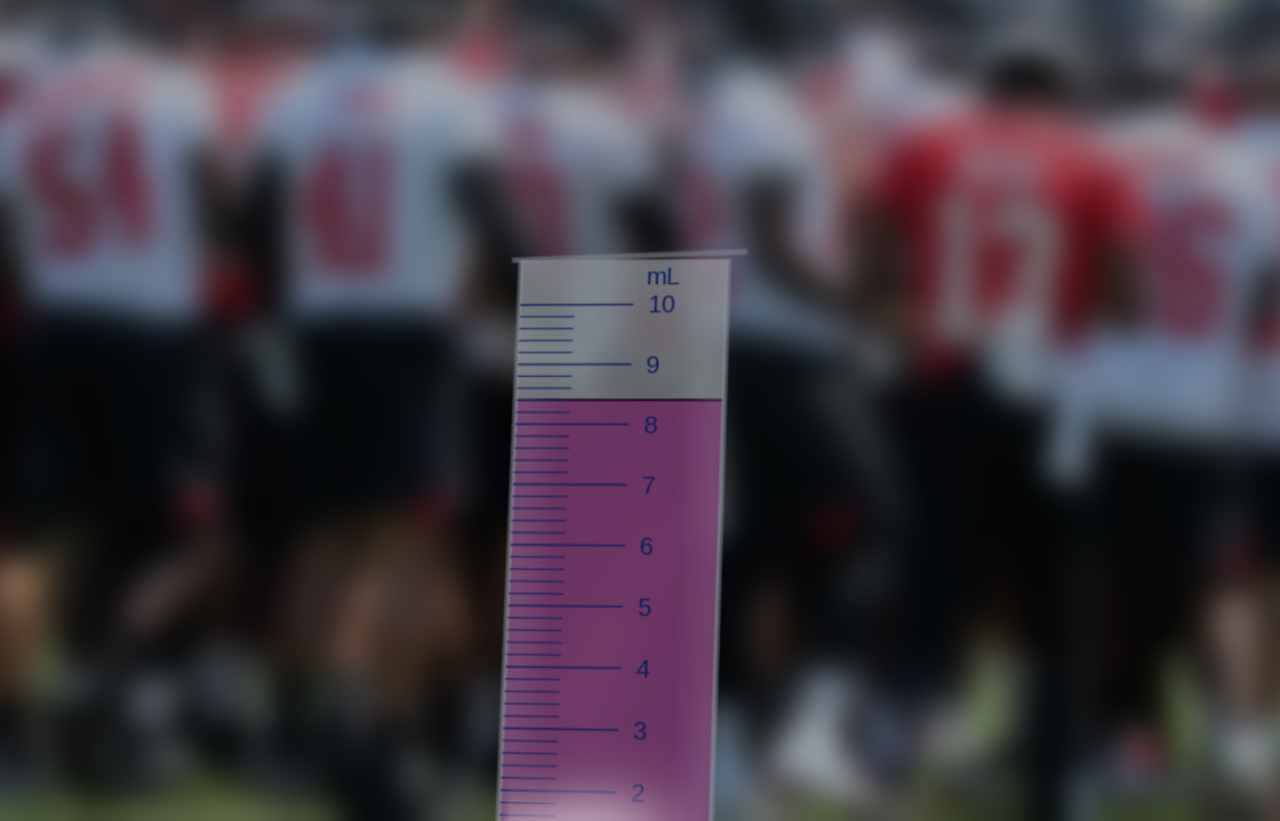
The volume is value=8.4 unit=mL
